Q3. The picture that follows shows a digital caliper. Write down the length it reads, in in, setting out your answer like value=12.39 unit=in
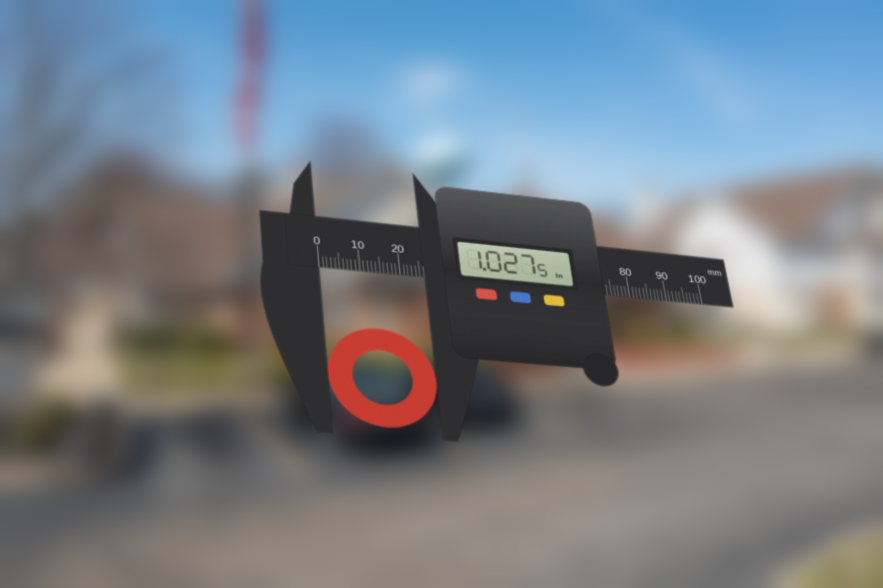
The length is value=1.0275 unit=in
